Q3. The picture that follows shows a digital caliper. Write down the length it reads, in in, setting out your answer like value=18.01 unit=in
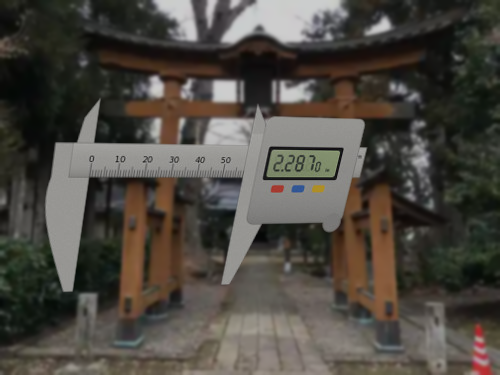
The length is value=2.2870 unit=in
